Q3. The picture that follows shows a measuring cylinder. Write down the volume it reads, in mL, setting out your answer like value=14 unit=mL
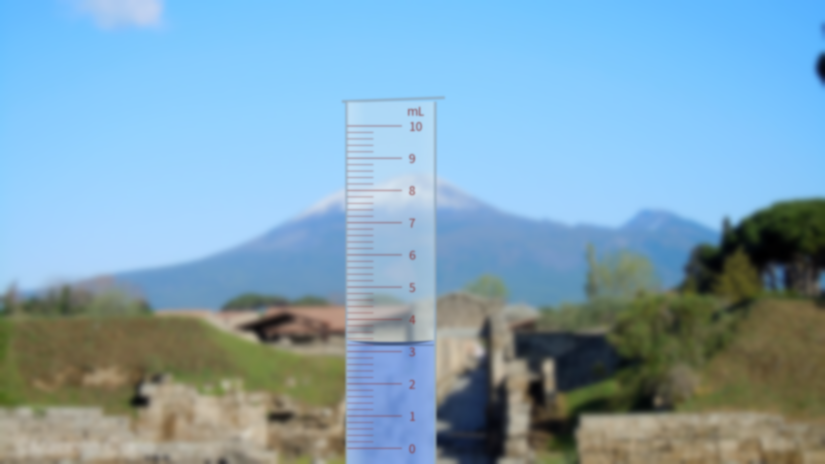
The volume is value=3.2 unit=mL
